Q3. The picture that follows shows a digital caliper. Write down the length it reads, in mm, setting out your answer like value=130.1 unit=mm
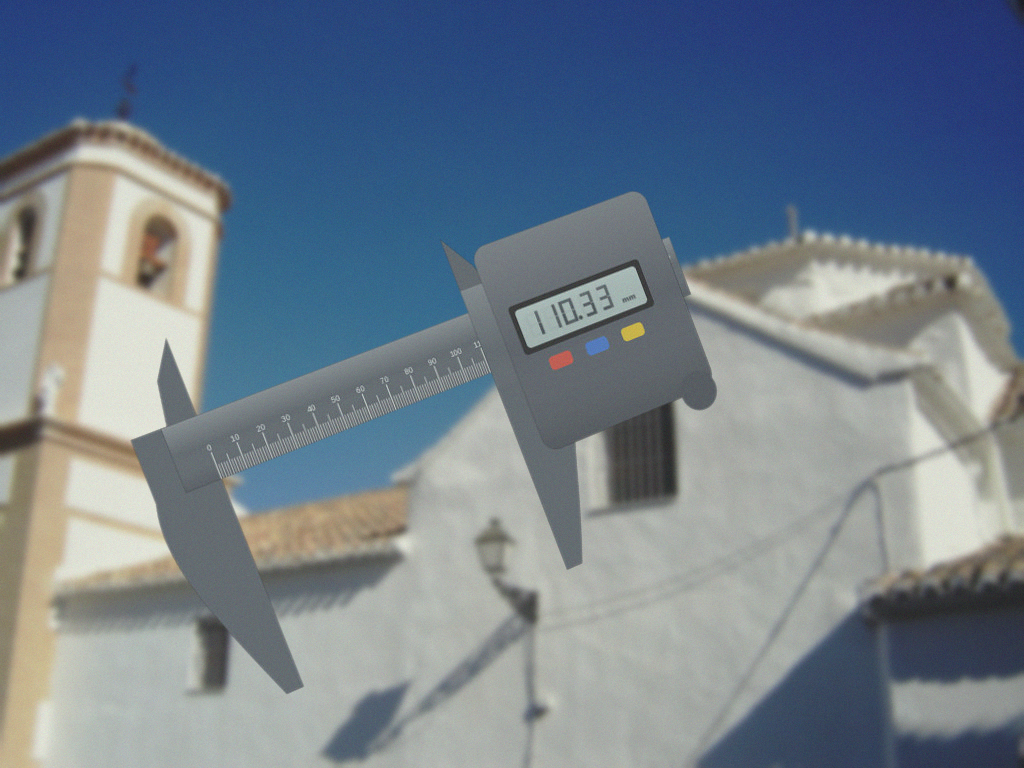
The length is value=110.33 unit=mm
